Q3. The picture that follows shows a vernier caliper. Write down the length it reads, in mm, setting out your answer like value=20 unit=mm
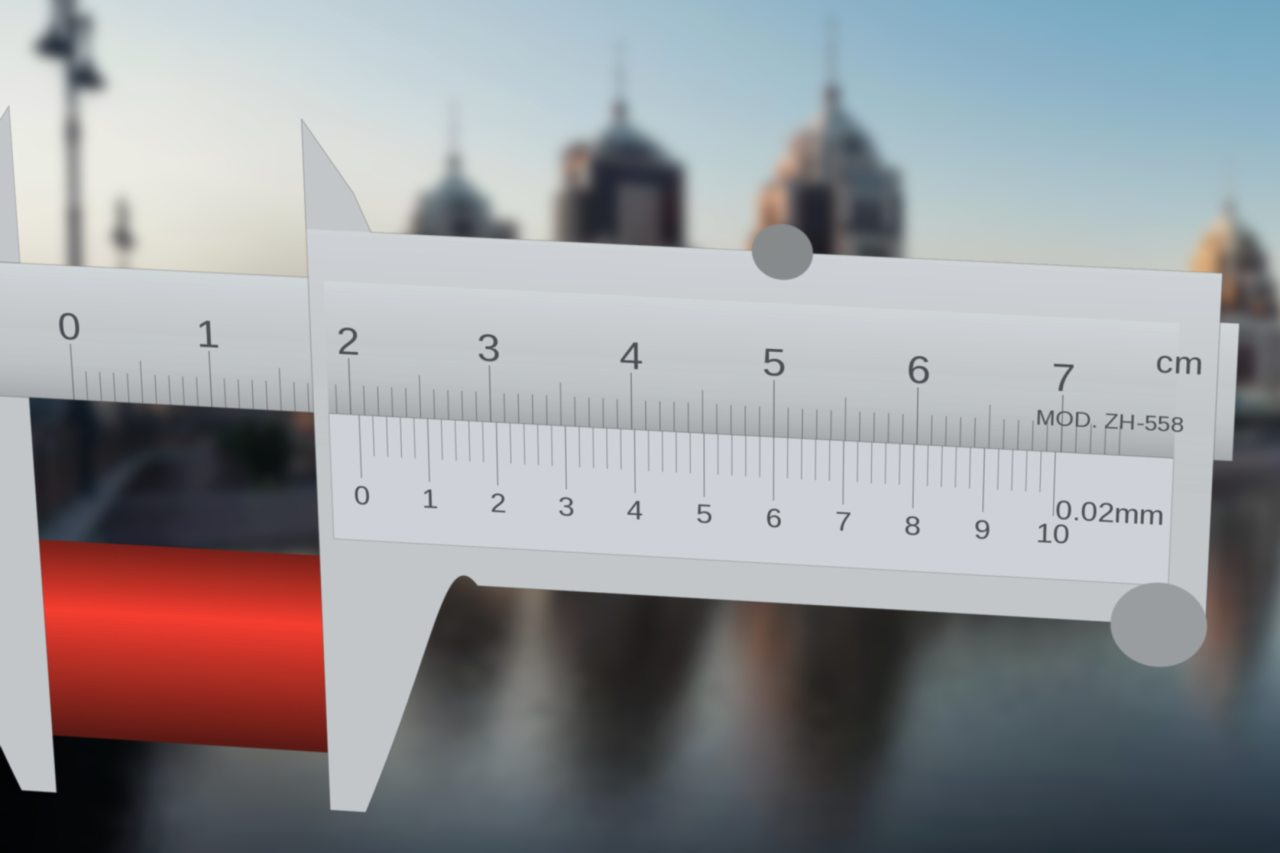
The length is value=20.6 unit=mm
